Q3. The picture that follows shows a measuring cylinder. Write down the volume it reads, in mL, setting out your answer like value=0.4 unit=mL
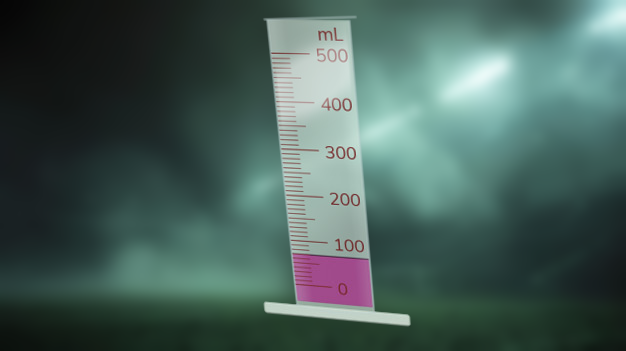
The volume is value=70 unit=mL
